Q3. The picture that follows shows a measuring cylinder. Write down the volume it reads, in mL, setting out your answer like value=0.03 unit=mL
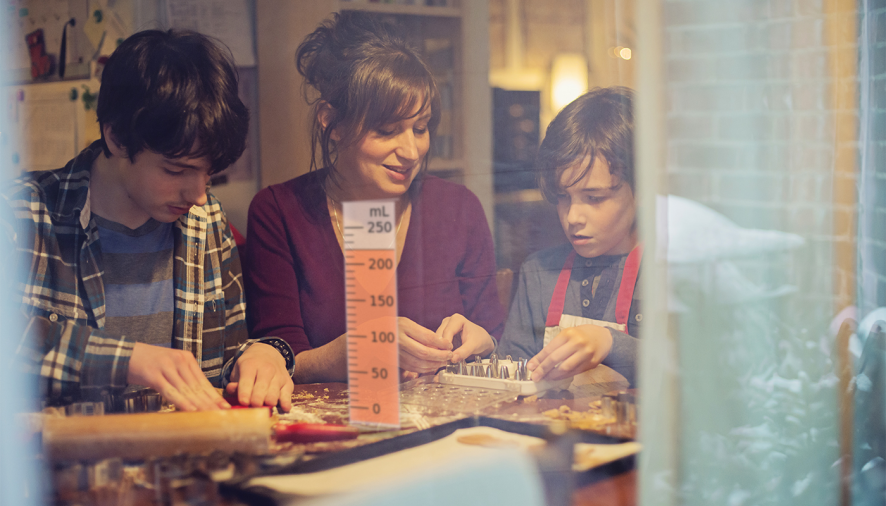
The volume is value=220 unit=mL
